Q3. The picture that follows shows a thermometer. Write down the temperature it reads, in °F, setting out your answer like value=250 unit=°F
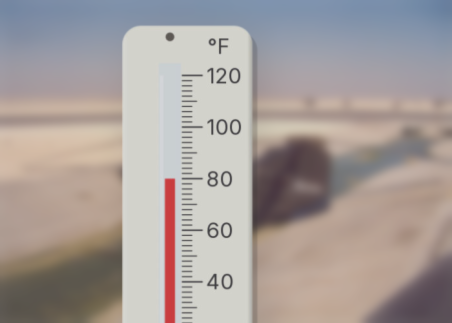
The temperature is value=80 unit=°F
